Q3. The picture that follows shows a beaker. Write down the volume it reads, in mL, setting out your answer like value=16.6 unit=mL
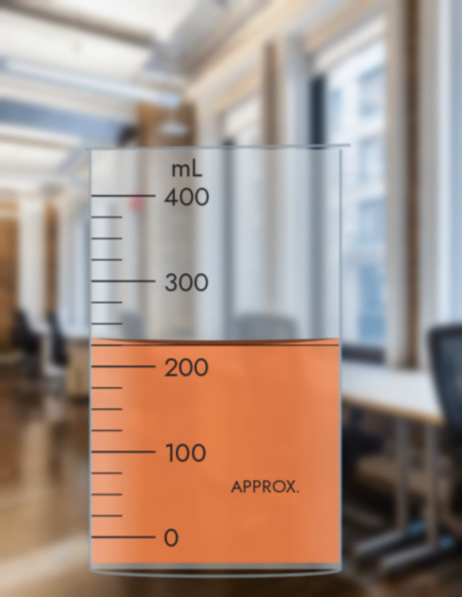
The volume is value=225 unit=mL
